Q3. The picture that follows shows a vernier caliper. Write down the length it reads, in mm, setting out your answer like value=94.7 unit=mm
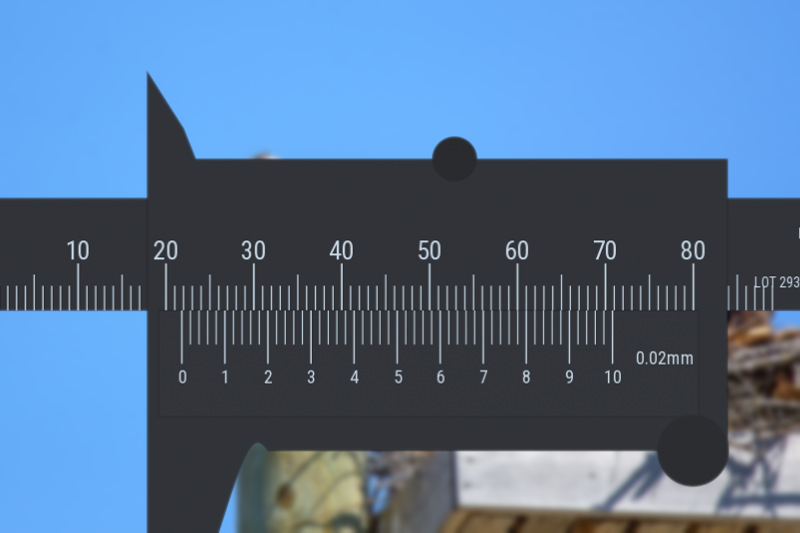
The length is value=21.8 unit=mm
